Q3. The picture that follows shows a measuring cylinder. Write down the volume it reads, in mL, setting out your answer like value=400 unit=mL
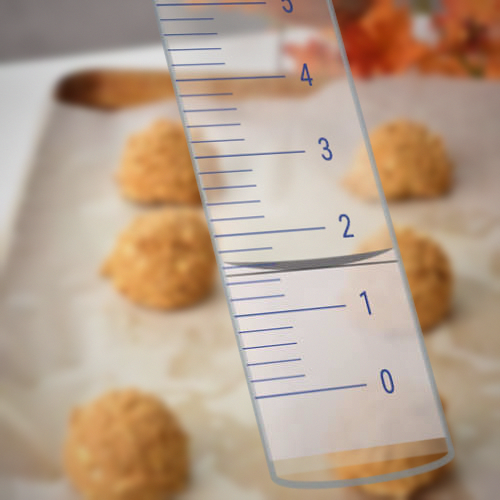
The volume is value=1.5 unit=mL
